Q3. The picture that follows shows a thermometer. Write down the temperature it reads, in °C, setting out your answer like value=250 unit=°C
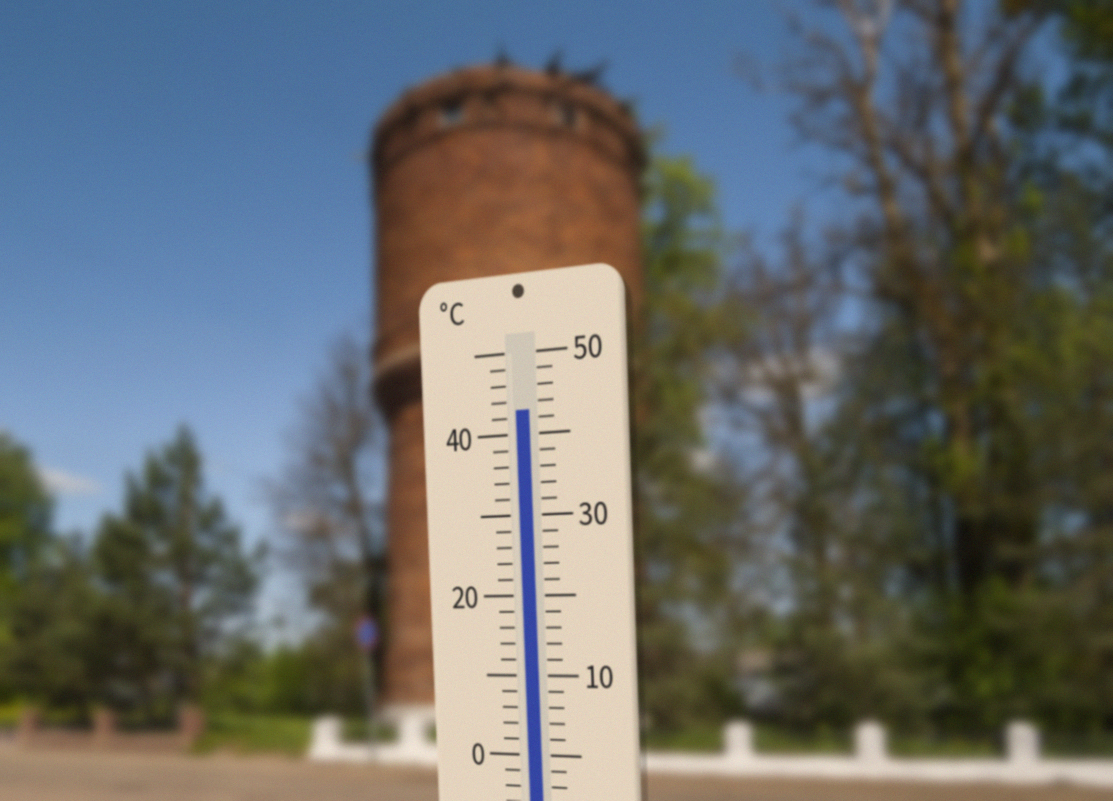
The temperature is value=43 unit=°C
